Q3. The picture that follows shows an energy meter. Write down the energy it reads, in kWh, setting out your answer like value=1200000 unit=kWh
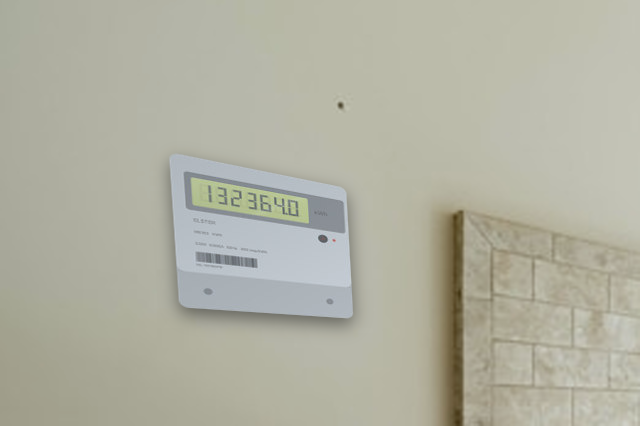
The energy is value=132364.0 unit=kWh
